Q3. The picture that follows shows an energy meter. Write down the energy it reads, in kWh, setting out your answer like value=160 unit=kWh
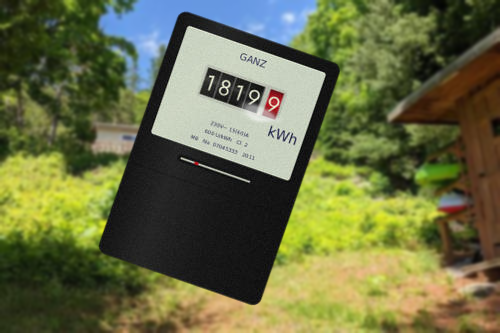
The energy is value=1819.9 unit=kWh
